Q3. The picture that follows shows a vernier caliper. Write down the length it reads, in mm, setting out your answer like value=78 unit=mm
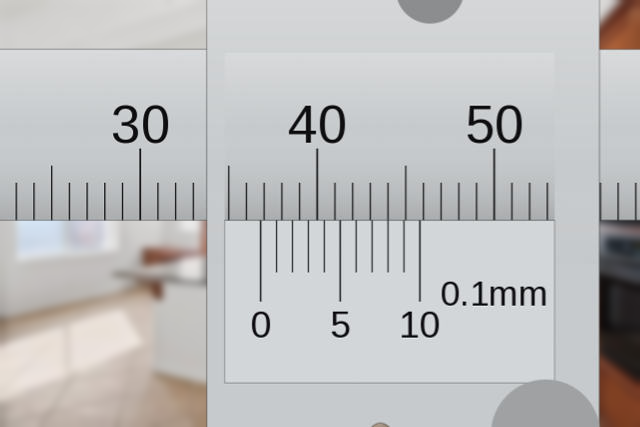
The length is value=36.8 unit=mm
